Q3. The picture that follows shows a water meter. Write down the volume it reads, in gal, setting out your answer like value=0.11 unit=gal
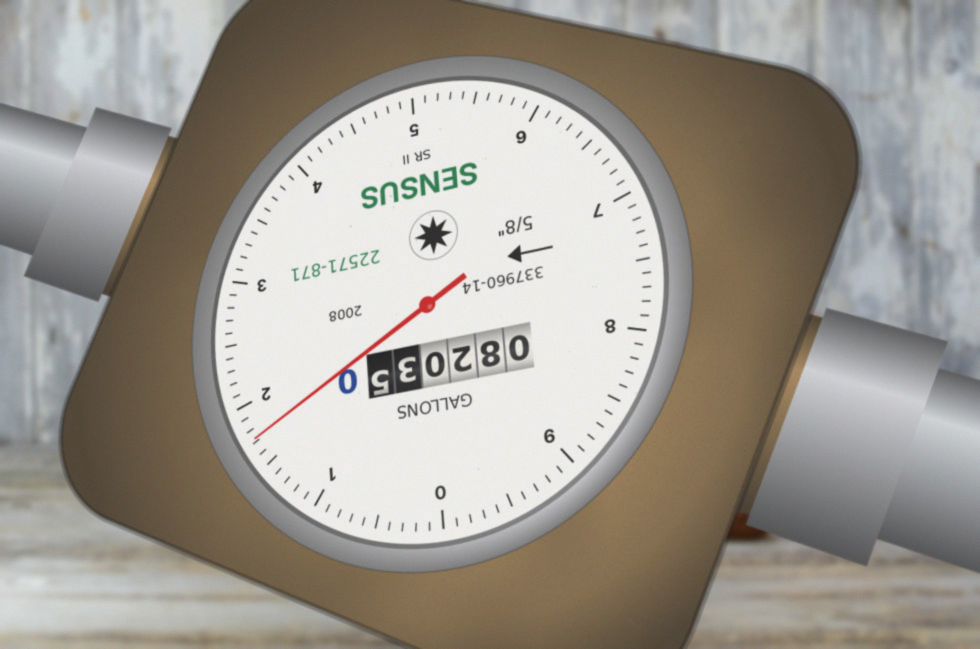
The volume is value=820351.7 unit=gal
